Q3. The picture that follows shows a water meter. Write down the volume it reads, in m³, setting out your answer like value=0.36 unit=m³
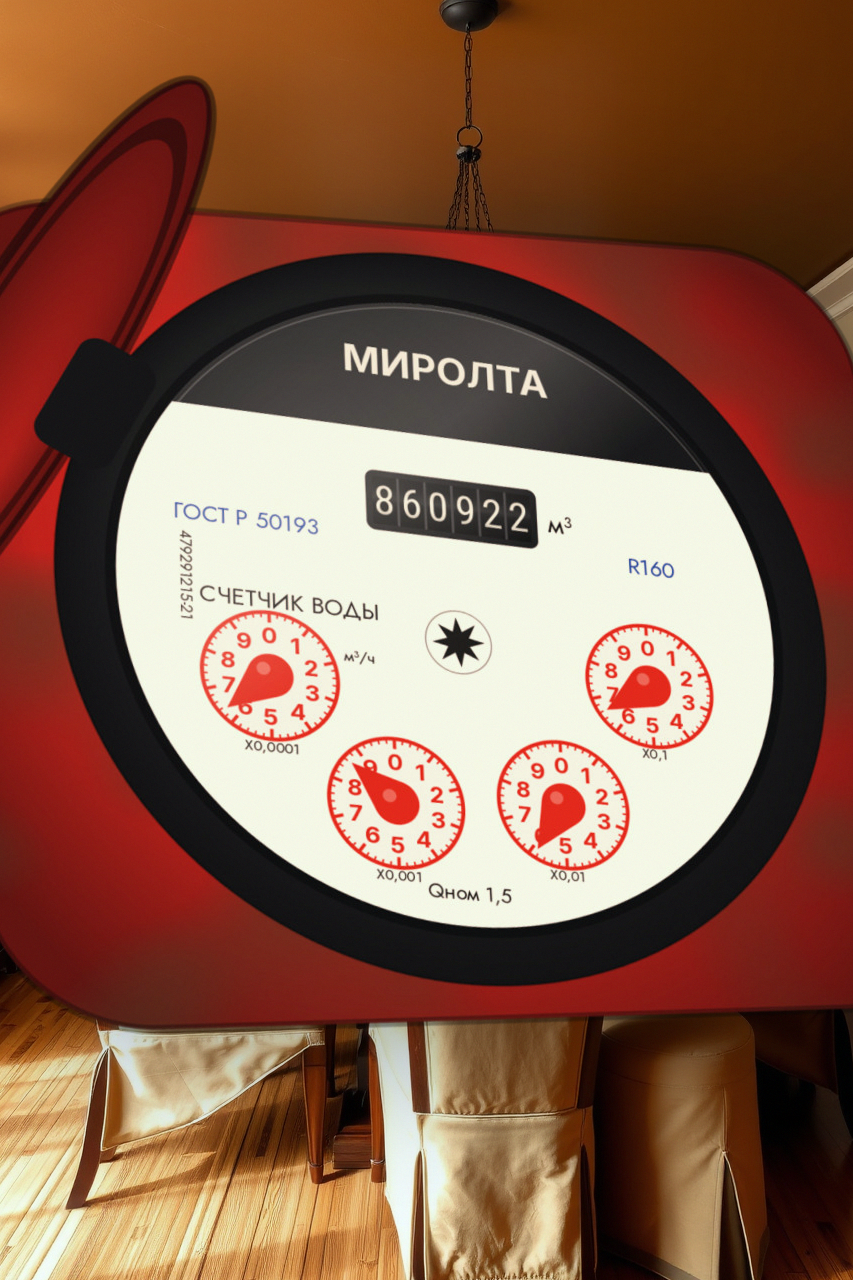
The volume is value=860922.6586 unit=m³
